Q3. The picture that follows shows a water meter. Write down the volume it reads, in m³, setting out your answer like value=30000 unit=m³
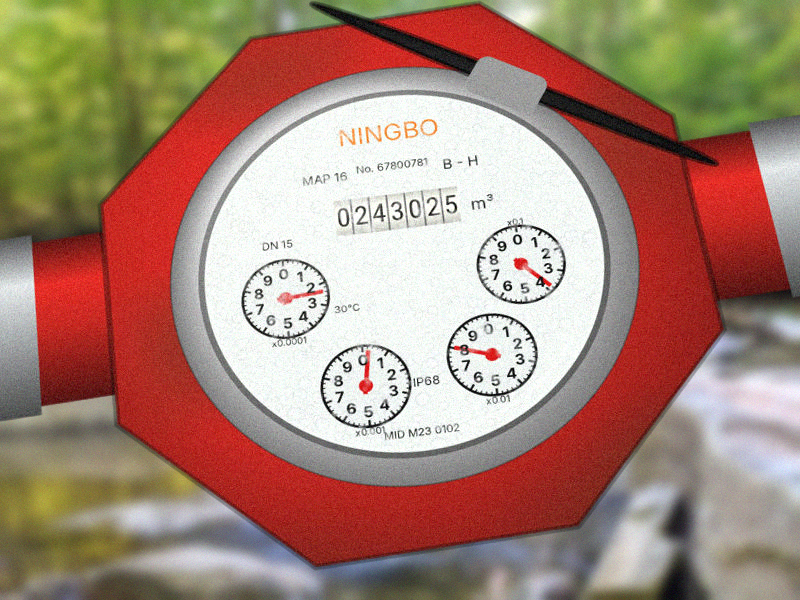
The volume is value=243025.3802 unit=m³
